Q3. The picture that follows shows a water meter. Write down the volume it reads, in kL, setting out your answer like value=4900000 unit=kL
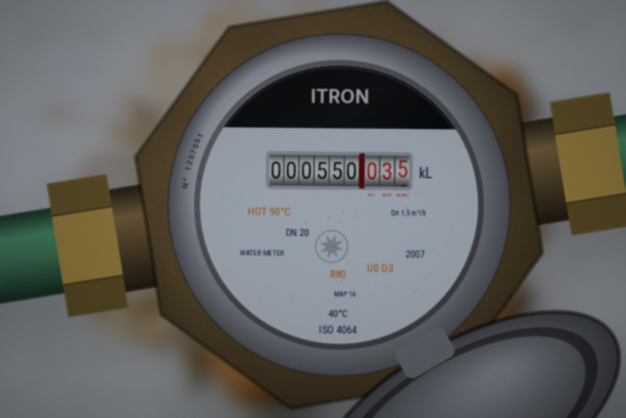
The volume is value=550.035 unit=kL
